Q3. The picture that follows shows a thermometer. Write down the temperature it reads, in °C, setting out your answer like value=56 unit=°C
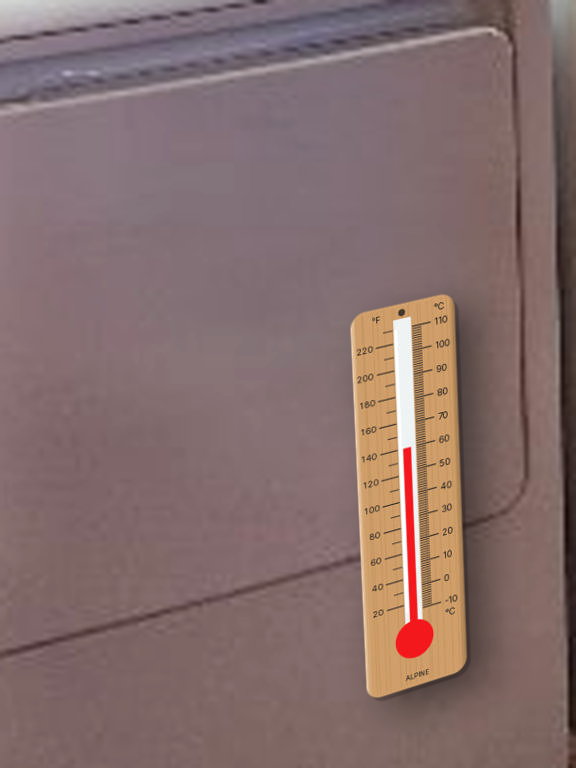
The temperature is value=60 unit=°C
